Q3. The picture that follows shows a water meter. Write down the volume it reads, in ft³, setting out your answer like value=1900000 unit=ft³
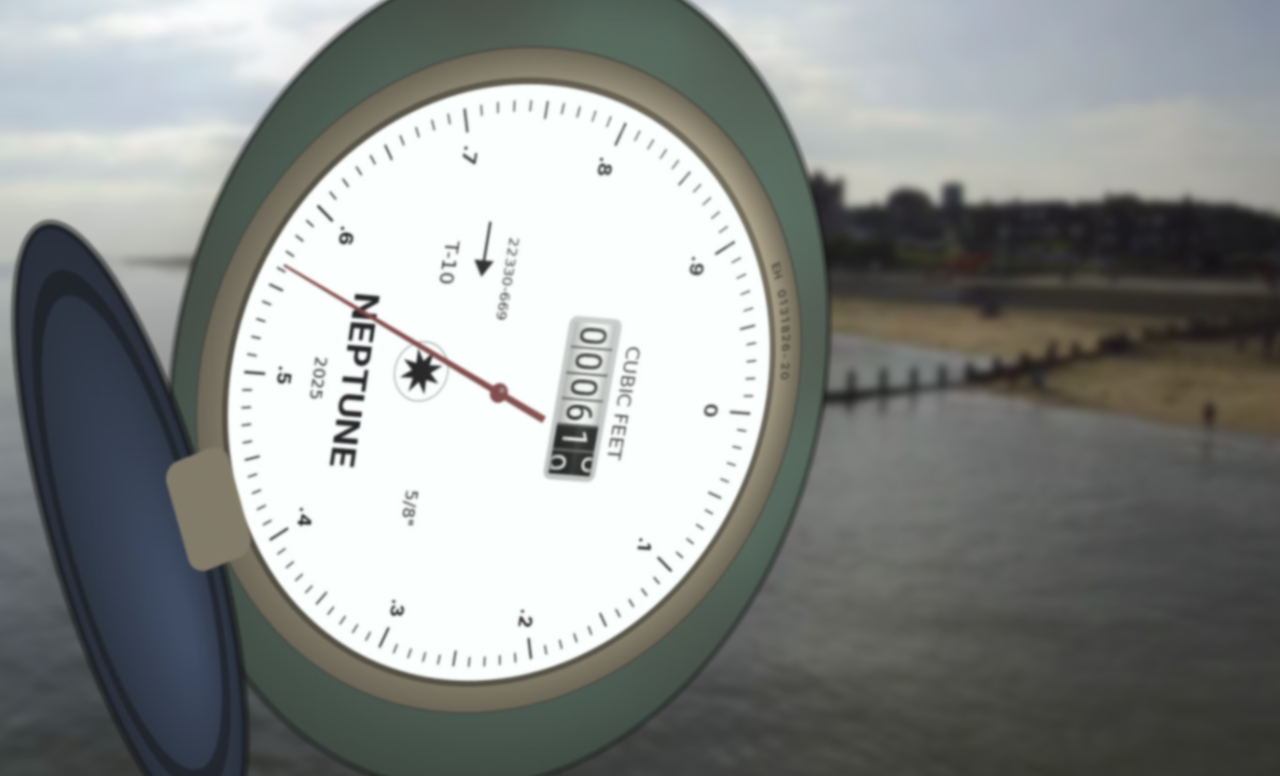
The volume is value=618.56 unit=ft³
